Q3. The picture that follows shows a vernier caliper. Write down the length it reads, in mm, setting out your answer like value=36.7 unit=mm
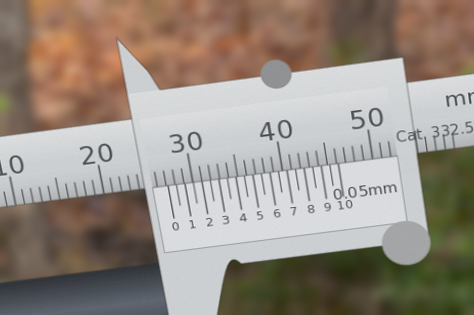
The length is value=27.2 unit=mm
